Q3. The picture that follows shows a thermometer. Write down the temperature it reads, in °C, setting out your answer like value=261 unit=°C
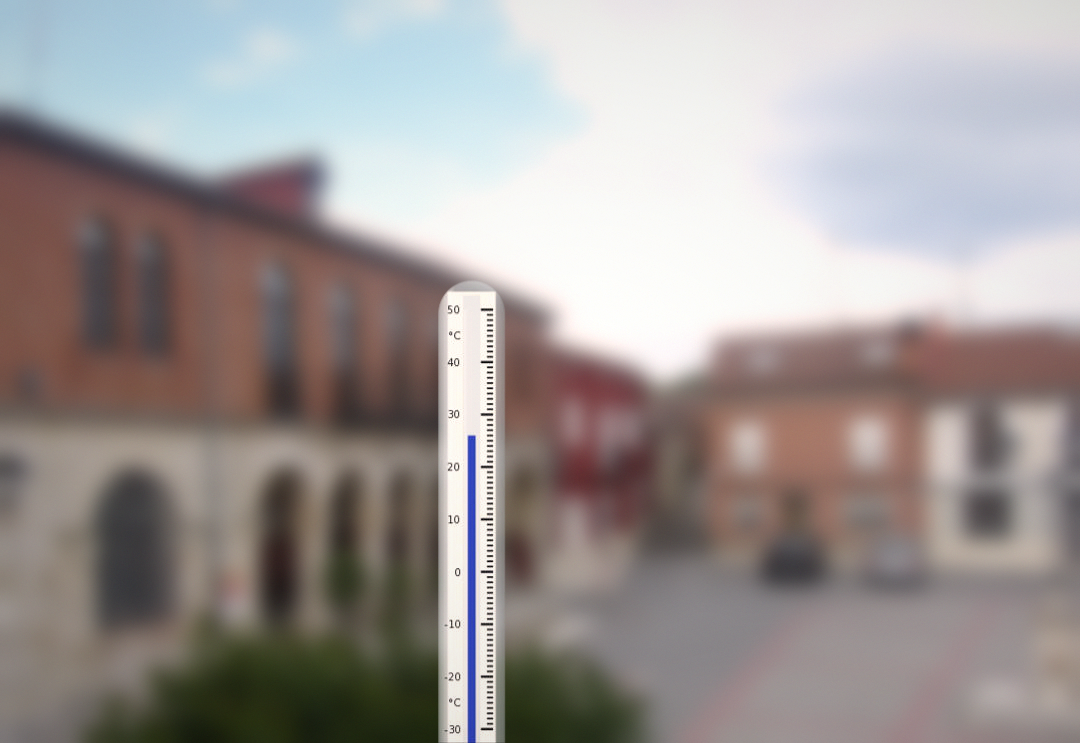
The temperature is value=26 unit=°C
